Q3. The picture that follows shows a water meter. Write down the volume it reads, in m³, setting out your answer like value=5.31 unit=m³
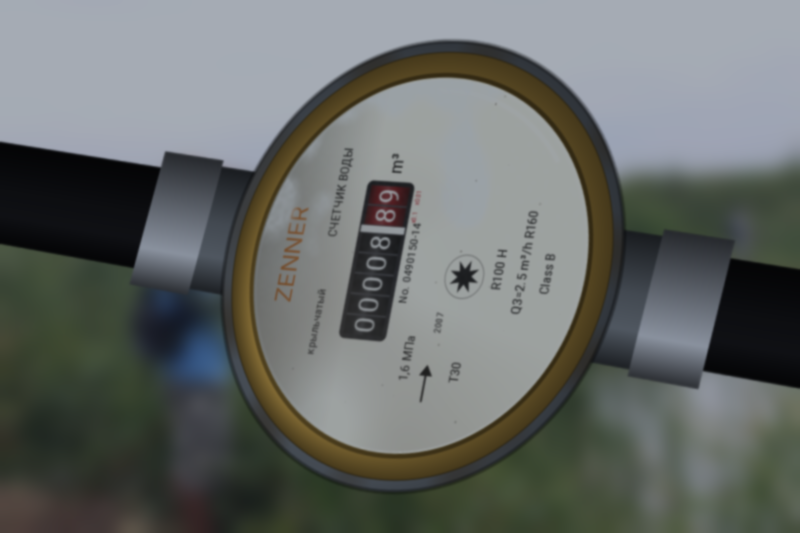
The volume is value=8.89 unit=m³
